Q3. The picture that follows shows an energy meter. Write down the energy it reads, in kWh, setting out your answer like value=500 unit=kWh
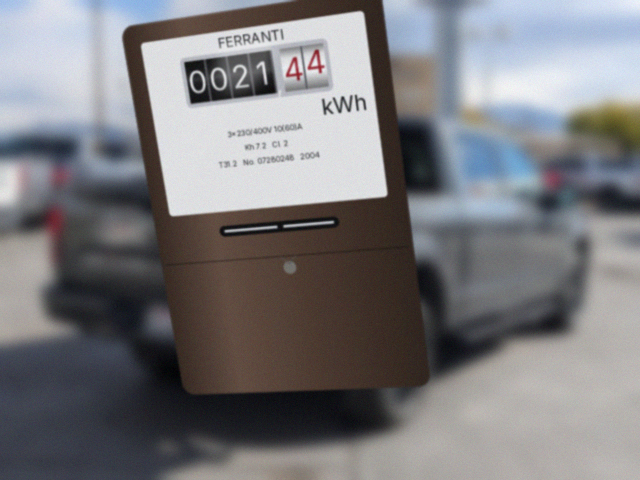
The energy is value=21.44 unit=kWh
